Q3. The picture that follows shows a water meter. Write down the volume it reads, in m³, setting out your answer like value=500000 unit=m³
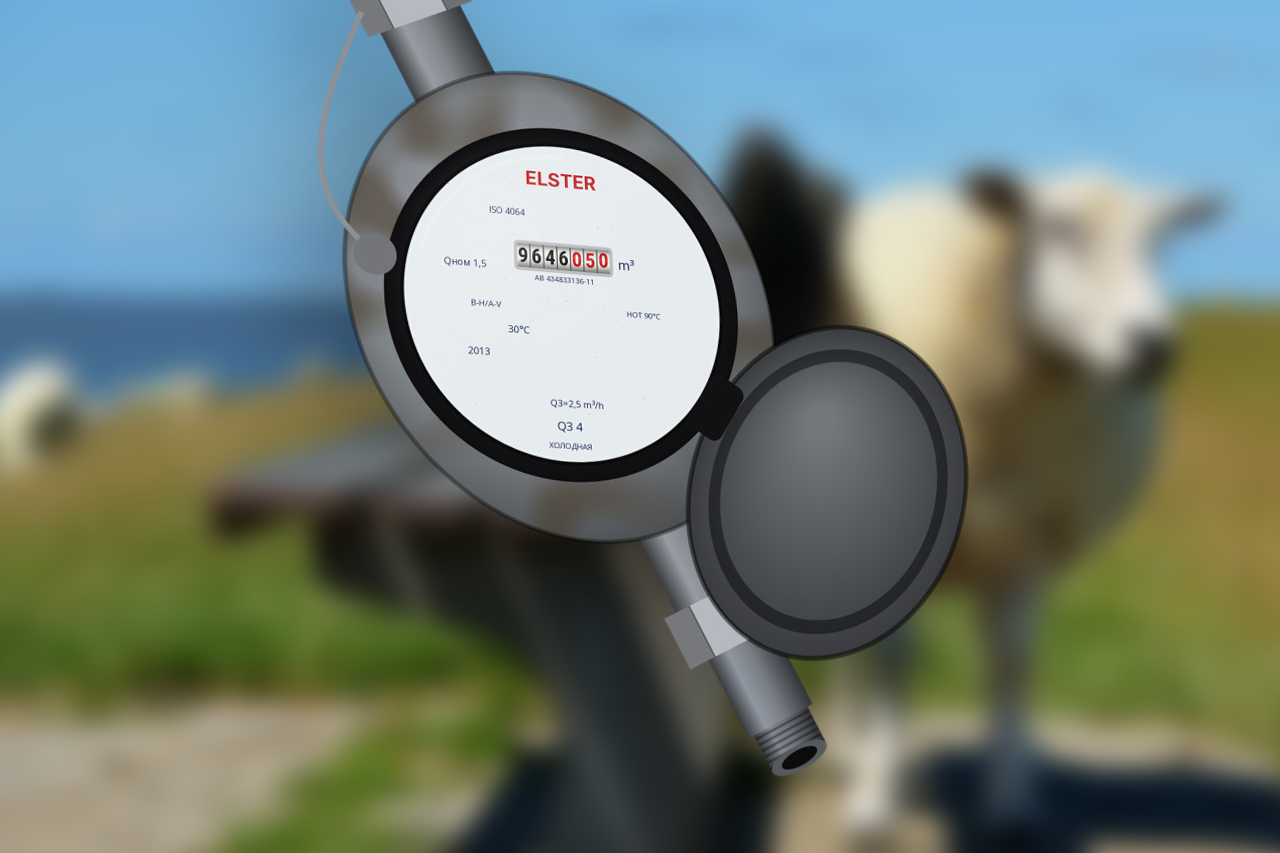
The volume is value=9646.050 unit=m³
